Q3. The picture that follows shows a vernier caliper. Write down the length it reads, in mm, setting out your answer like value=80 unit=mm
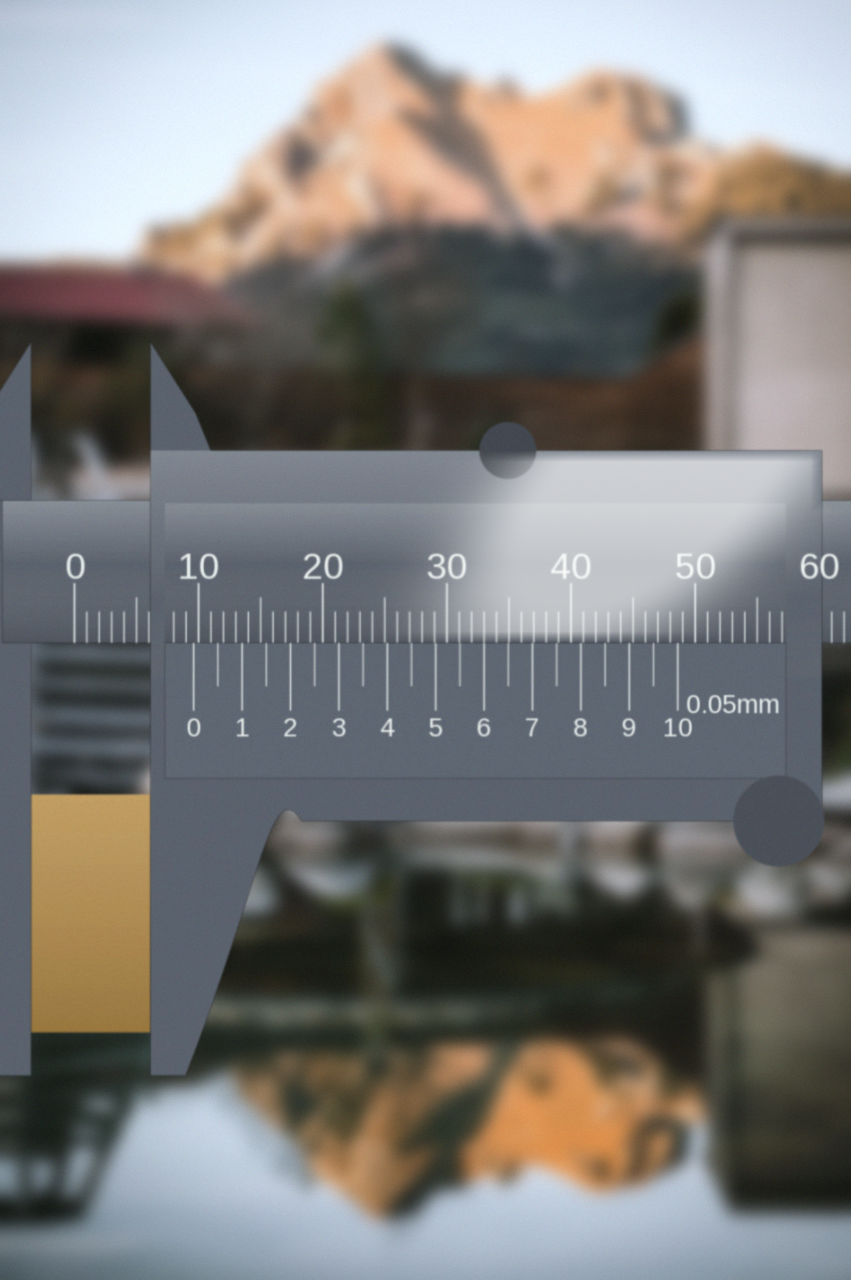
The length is value=9.6 unit=mm
